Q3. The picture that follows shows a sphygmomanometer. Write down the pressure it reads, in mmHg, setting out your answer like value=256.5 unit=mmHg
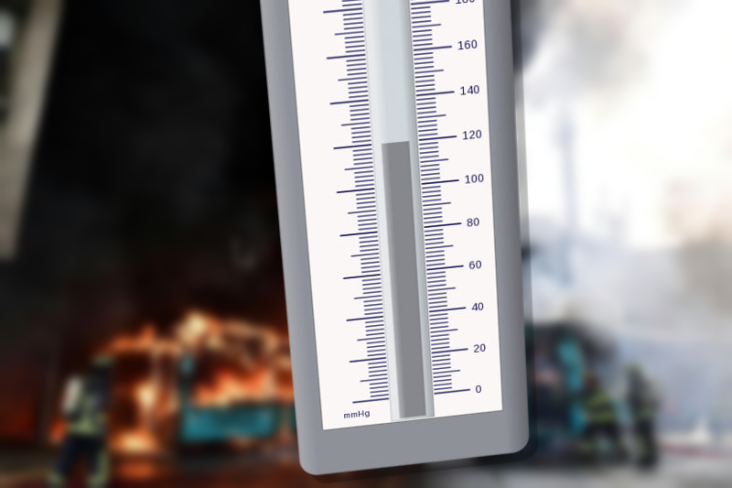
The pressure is value=120 unit=mmHg
